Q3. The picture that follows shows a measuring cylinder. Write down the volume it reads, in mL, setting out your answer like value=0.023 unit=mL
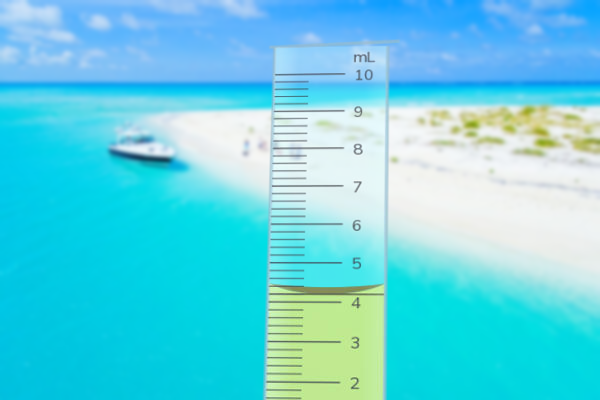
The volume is value=4.2 unit=mL
